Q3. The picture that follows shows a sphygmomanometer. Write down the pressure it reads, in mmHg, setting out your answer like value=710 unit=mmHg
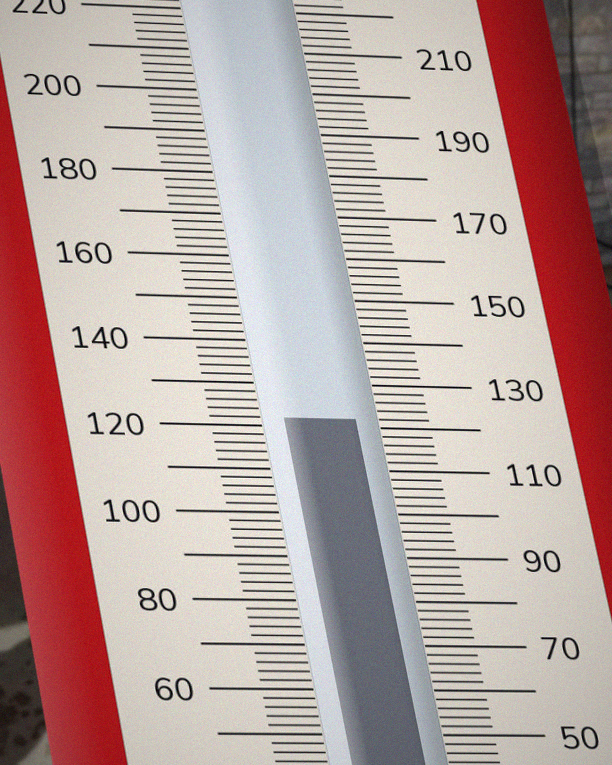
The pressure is value=122 unit=mmHg
